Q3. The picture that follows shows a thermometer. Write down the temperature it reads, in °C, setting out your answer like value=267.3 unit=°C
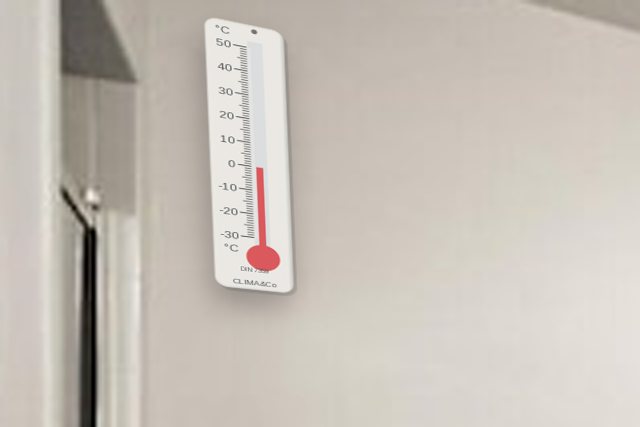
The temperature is value=0 unit=°C
